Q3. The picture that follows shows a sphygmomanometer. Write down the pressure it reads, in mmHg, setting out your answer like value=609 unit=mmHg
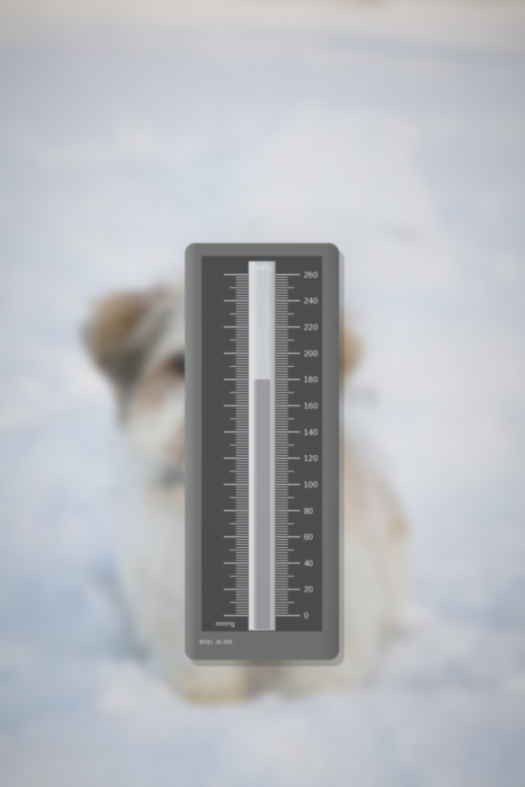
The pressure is value=180 unit=mmHg
